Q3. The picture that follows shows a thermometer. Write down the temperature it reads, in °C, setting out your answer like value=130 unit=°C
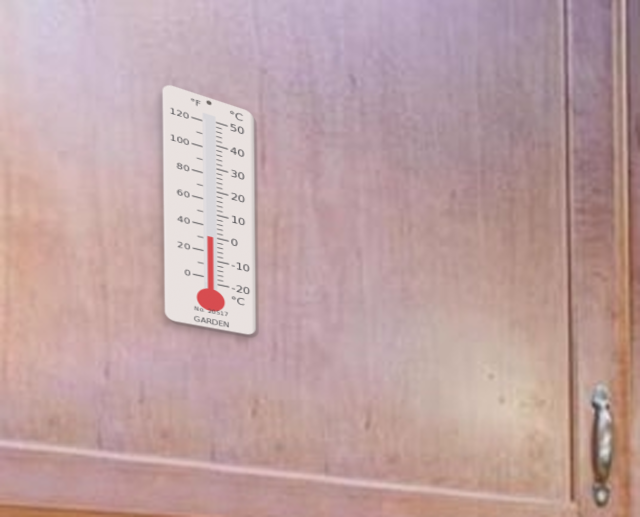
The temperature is value=0 unit=°C
